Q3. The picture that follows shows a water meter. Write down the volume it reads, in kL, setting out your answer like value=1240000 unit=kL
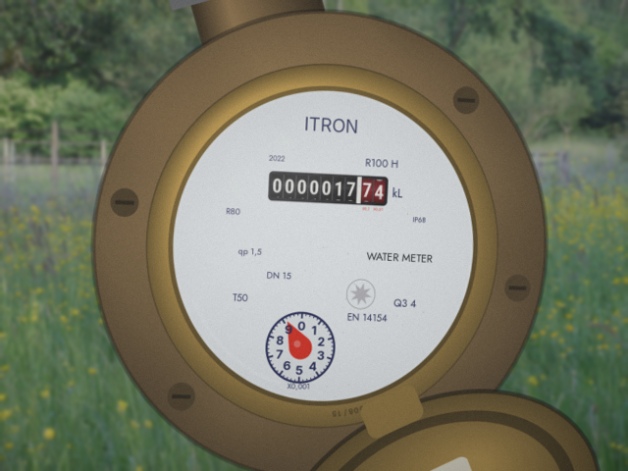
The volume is value=17.739 unit=kL
